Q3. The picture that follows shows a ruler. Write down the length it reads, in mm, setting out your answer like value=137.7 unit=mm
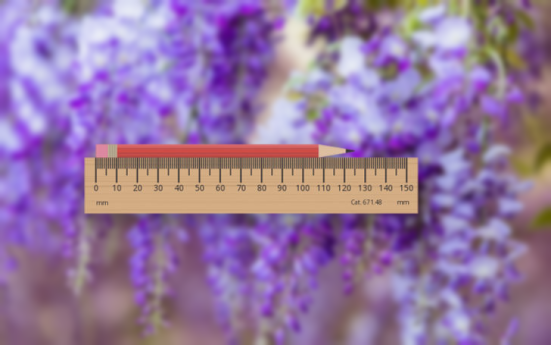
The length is value=125 unit=mm
